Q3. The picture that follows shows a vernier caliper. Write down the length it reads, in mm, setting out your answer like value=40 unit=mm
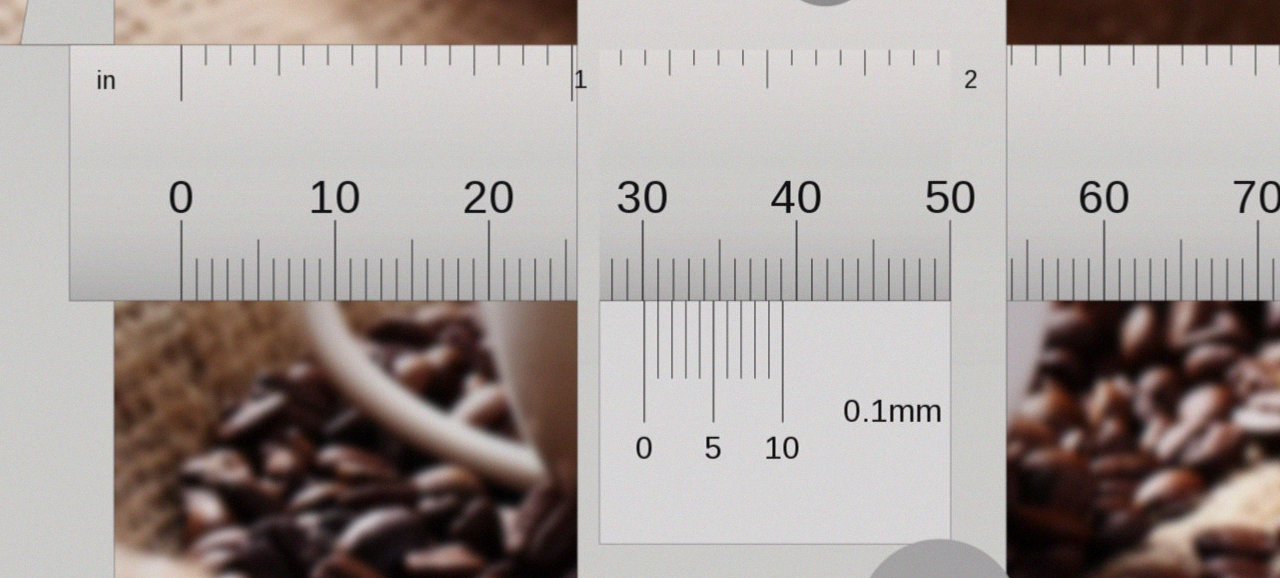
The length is value=30.1 unit=mm
